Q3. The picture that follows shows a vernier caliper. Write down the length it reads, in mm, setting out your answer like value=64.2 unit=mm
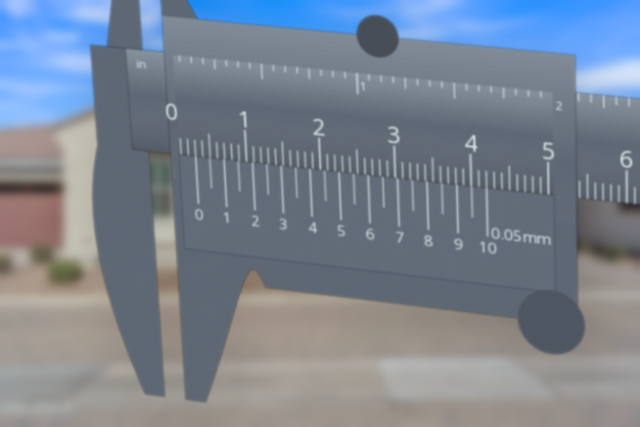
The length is value=3.0 unit=mm
